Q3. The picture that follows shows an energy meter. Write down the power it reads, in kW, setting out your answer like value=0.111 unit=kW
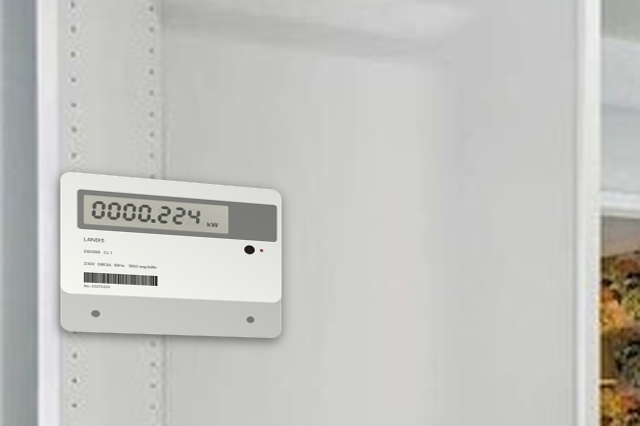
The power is value=0.224 unit=kW
